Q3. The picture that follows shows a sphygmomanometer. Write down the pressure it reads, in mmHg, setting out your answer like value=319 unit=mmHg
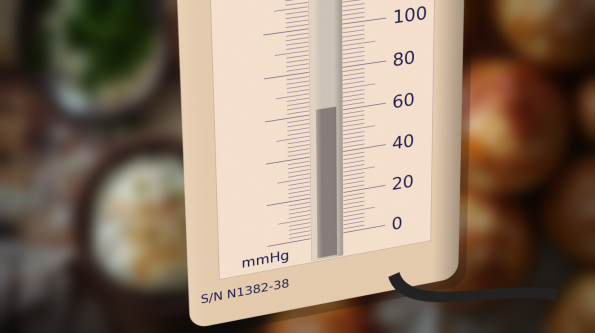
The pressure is value=62 unit=mmHg
